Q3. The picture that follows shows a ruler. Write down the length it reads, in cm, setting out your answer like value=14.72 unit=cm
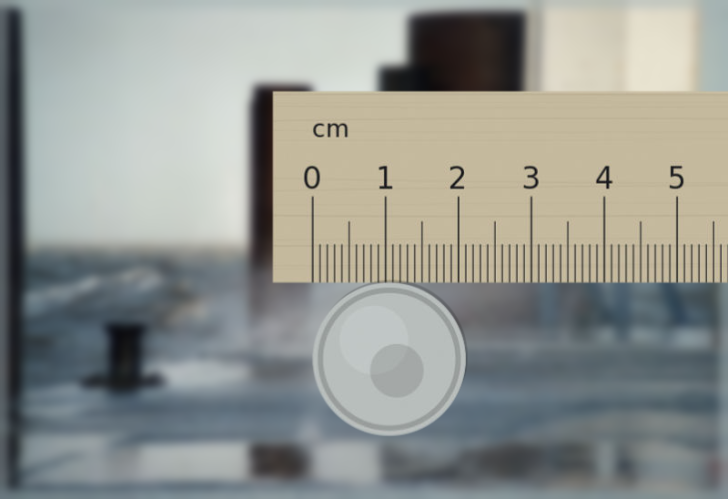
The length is value=2.1 unit=cm
